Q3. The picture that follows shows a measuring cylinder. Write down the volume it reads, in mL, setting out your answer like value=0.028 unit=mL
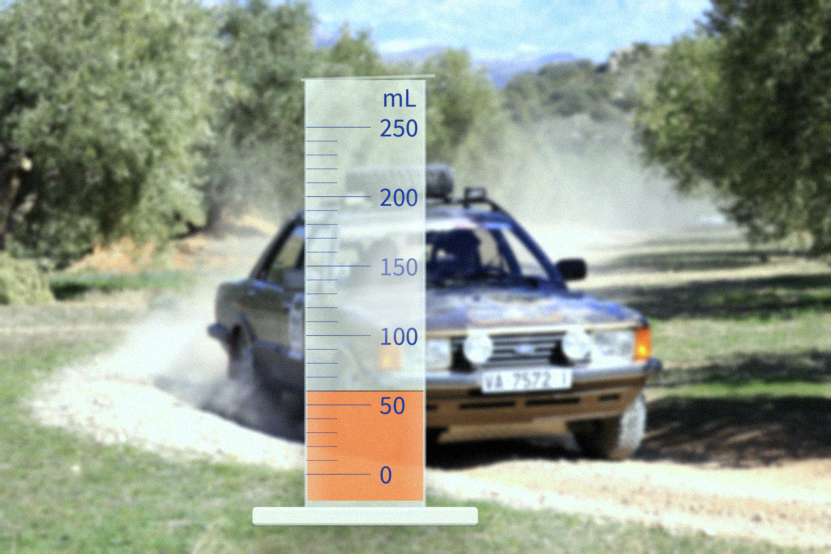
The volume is value=60 unit=mL
